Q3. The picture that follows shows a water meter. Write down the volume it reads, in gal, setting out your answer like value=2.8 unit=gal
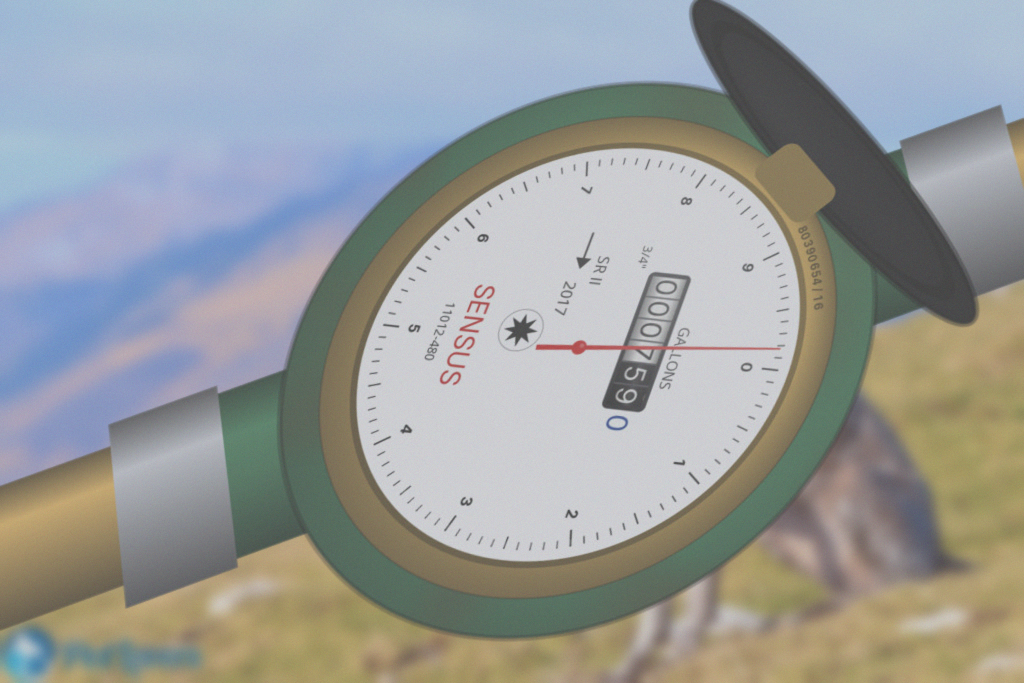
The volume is value=7589.8 unit=gal
